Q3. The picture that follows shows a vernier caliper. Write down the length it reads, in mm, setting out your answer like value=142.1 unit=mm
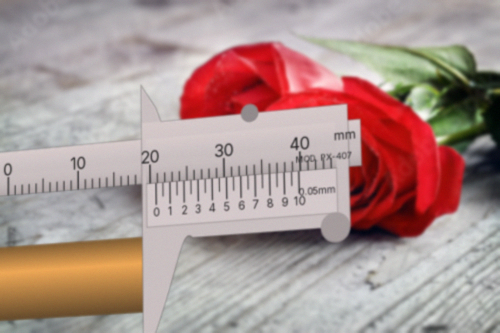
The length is value=20.8 unit=mm
